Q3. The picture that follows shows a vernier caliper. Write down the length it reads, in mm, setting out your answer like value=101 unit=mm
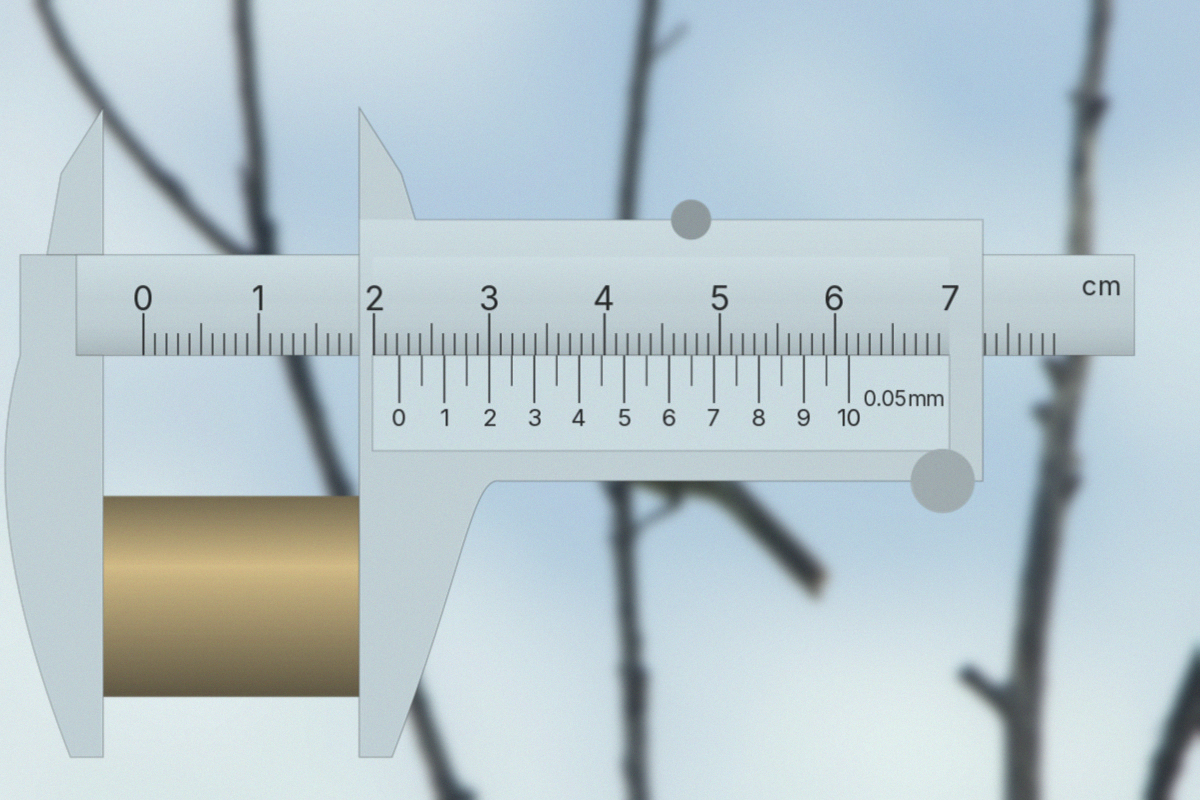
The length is value=22.2 unit=mm
